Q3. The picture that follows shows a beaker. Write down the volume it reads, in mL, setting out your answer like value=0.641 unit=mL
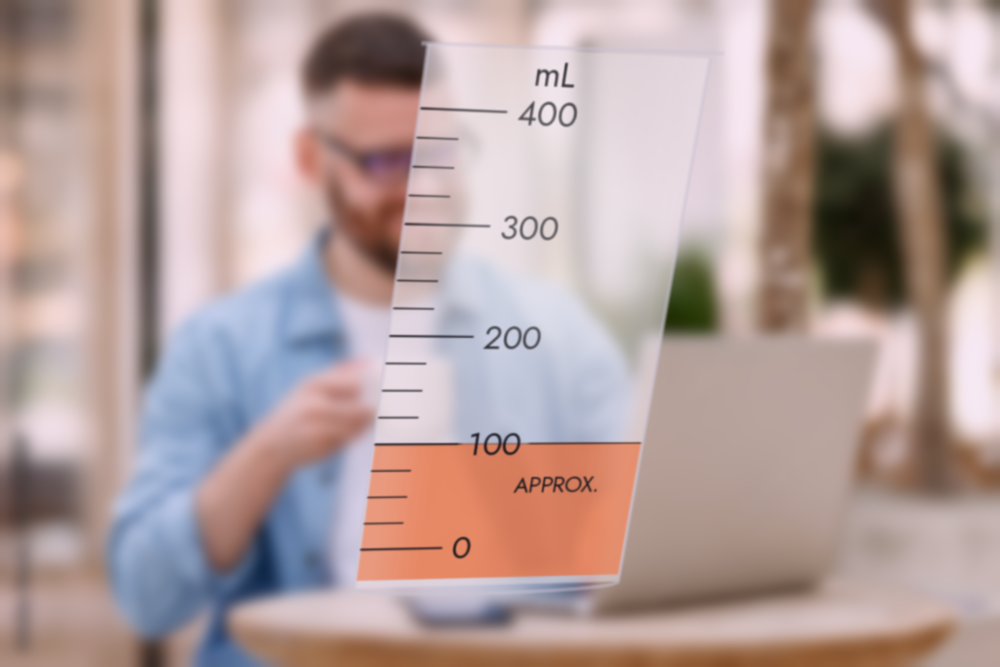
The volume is value=100 unit=mL
